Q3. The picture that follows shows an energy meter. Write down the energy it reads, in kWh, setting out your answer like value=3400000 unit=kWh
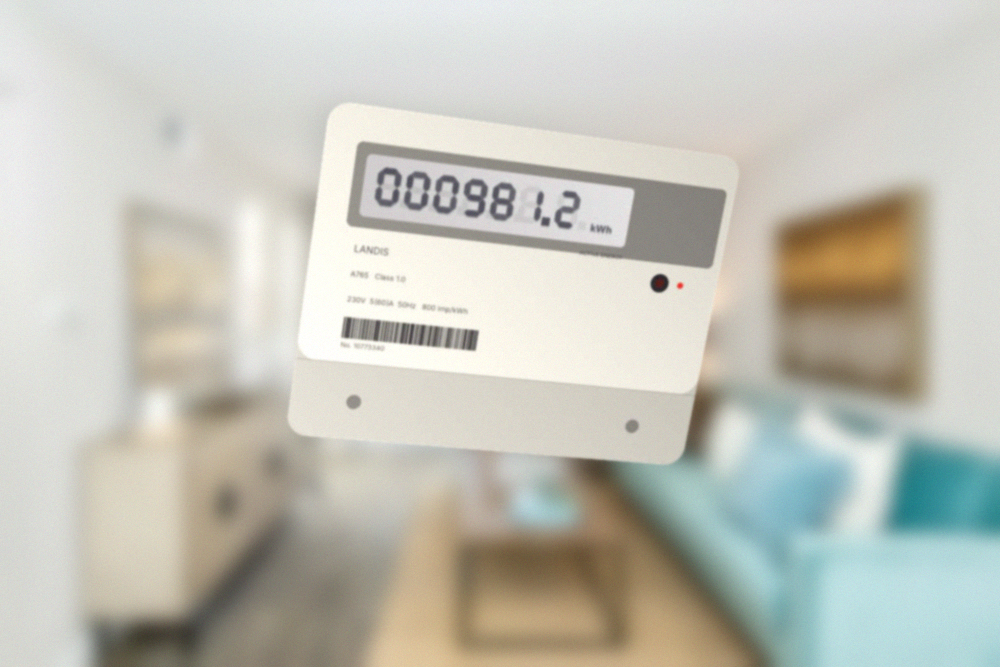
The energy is value=981.2 unit=kWh
